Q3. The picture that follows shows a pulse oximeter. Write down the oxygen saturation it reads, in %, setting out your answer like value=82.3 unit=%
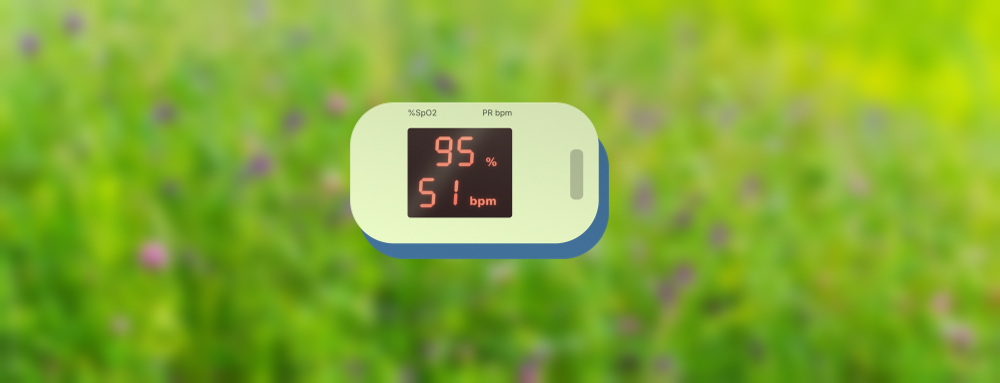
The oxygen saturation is value=95 unit=%
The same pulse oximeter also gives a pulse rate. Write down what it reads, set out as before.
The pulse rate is value=51 unit=bpm
